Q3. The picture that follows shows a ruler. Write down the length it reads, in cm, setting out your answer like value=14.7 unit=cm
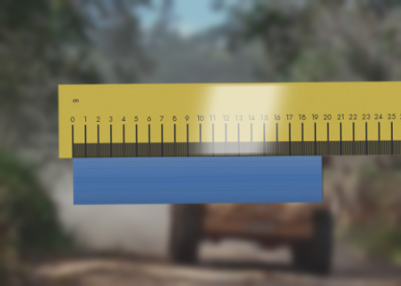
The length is value=19.5 unit=cm
